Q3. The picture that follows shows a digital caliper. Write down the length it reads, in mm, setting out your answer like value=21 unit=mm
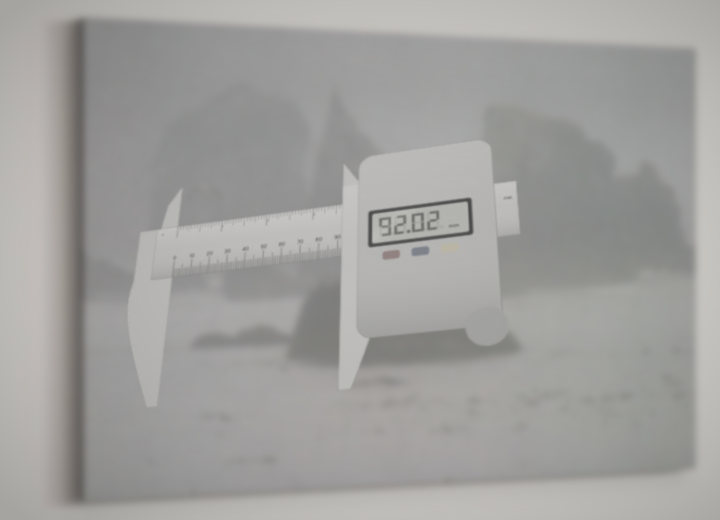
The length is value=92.02 unit=mm
